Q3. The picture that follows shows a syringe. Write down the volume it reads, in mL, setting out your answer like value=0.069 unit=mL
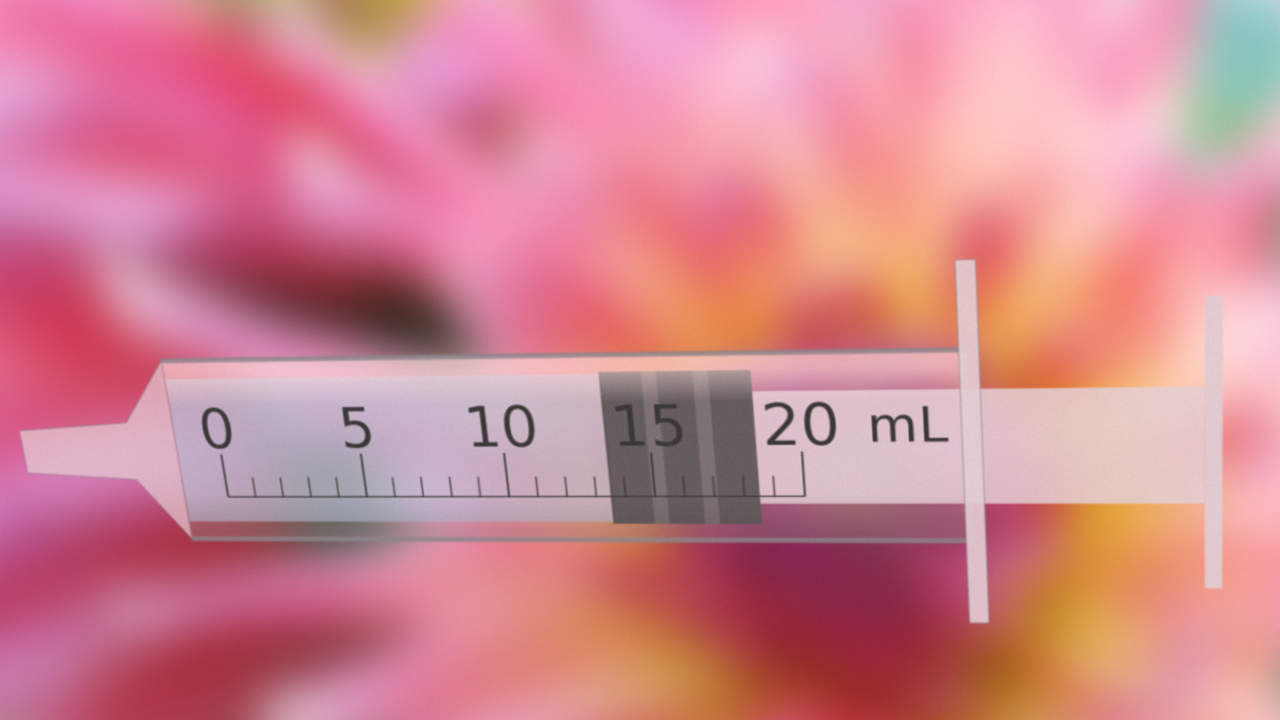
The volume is value=13.5 unit=mL
